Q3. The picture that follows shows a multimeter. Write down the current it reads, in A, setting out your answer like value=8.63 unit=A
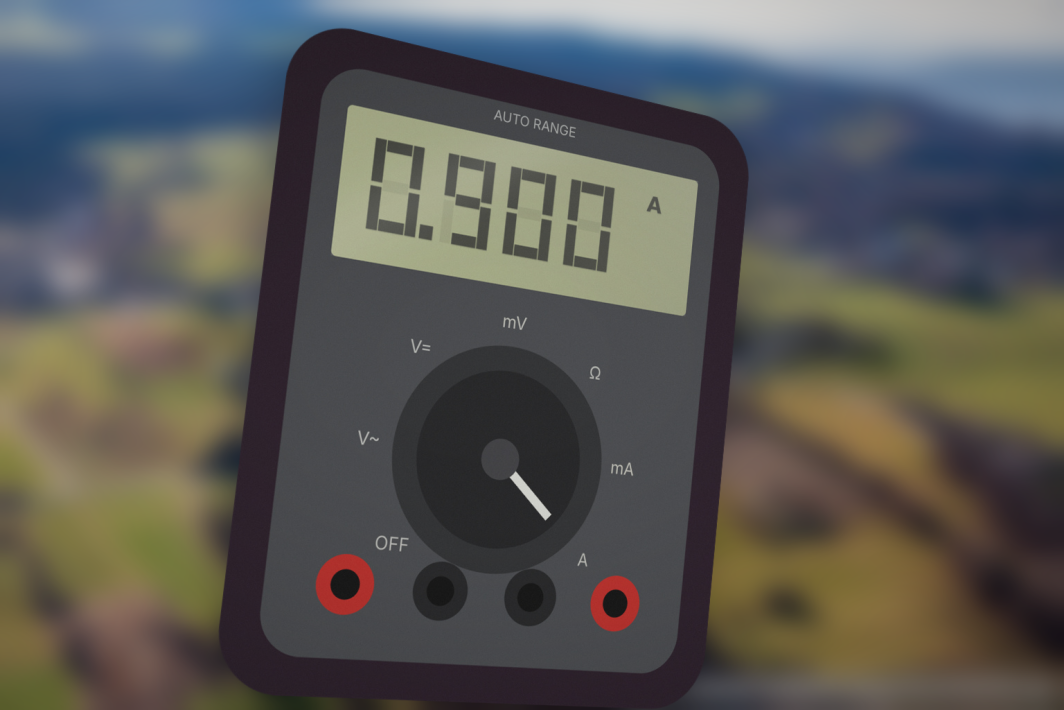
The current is value=0.900 unit=A
